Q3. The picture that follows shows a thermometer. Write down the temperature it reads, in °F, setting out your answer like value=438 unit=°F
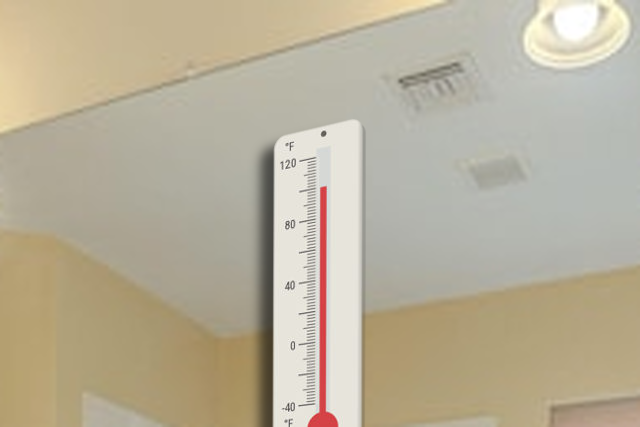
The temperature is value=100 unit=°F
